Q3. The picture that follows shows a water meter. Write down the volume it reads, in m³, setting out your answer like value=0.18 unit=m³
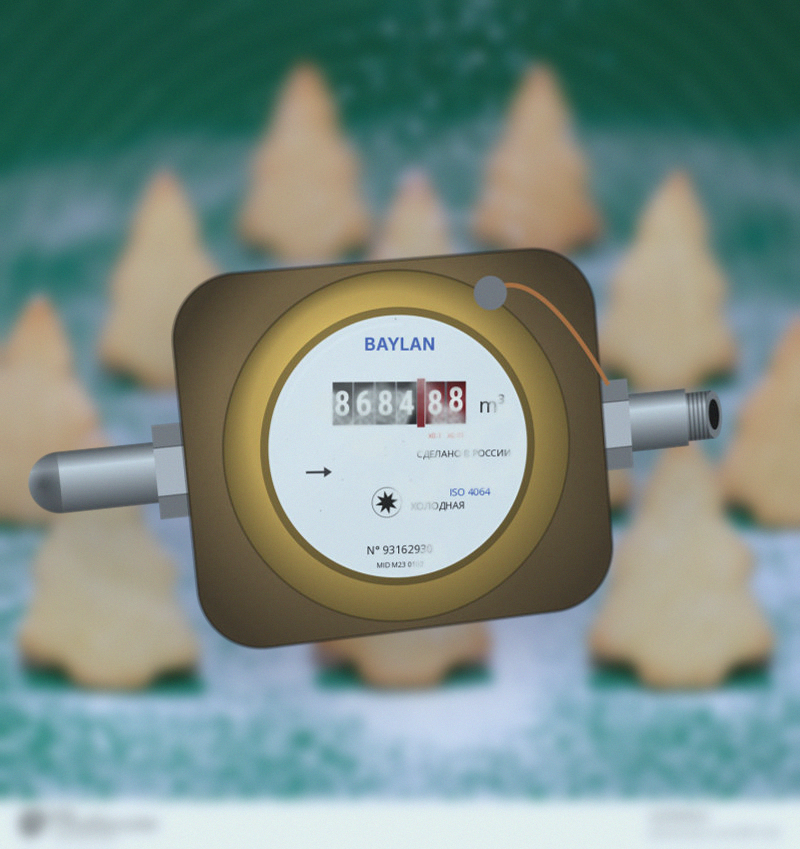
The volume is value=8684.88 unit=m³
